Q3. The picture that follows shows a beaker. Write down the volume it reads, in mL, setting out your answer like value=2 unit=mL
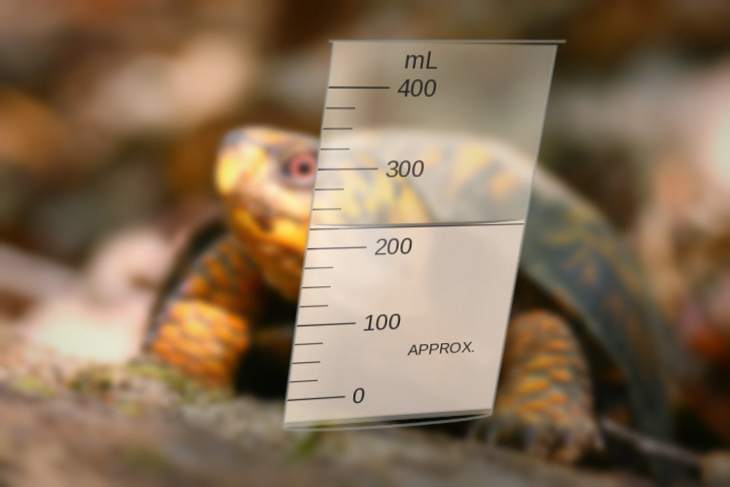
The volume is value=225 unit=mL
